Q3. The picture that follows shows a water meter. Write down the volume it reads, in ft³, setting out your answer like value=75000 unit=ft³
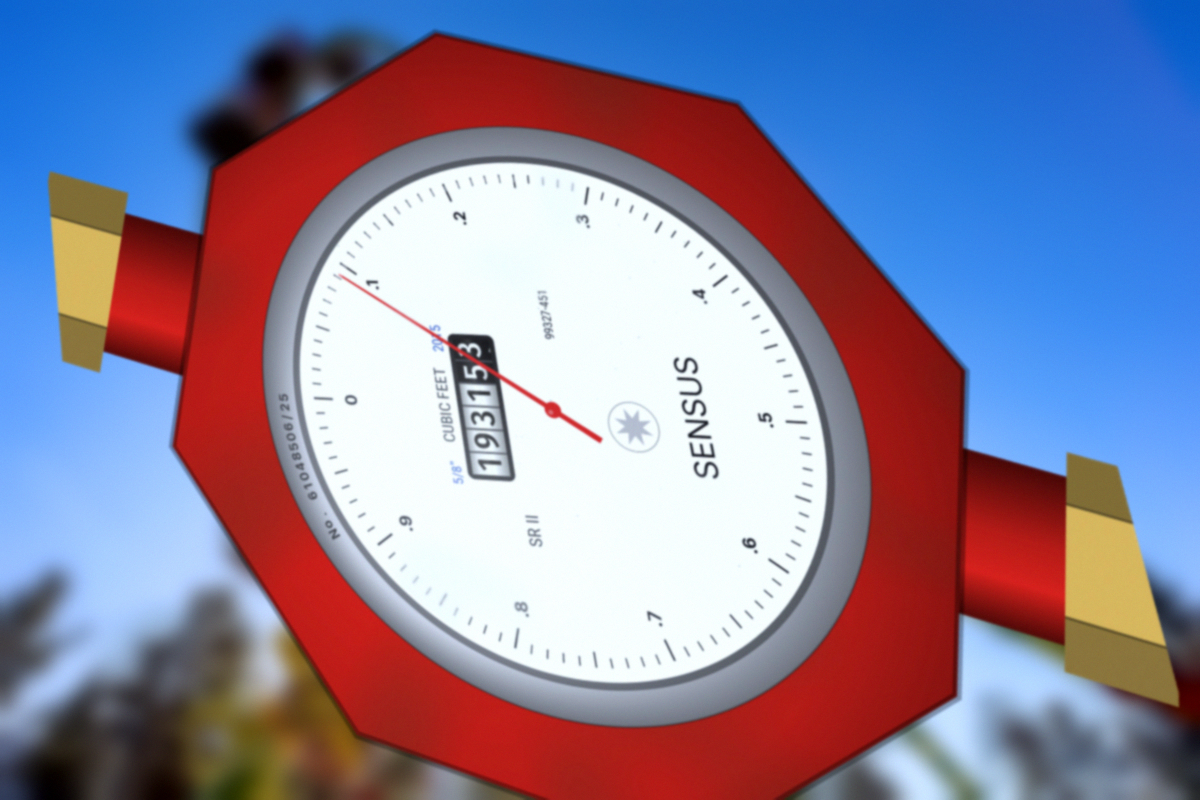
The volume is value=193153.09 unit=ft³
